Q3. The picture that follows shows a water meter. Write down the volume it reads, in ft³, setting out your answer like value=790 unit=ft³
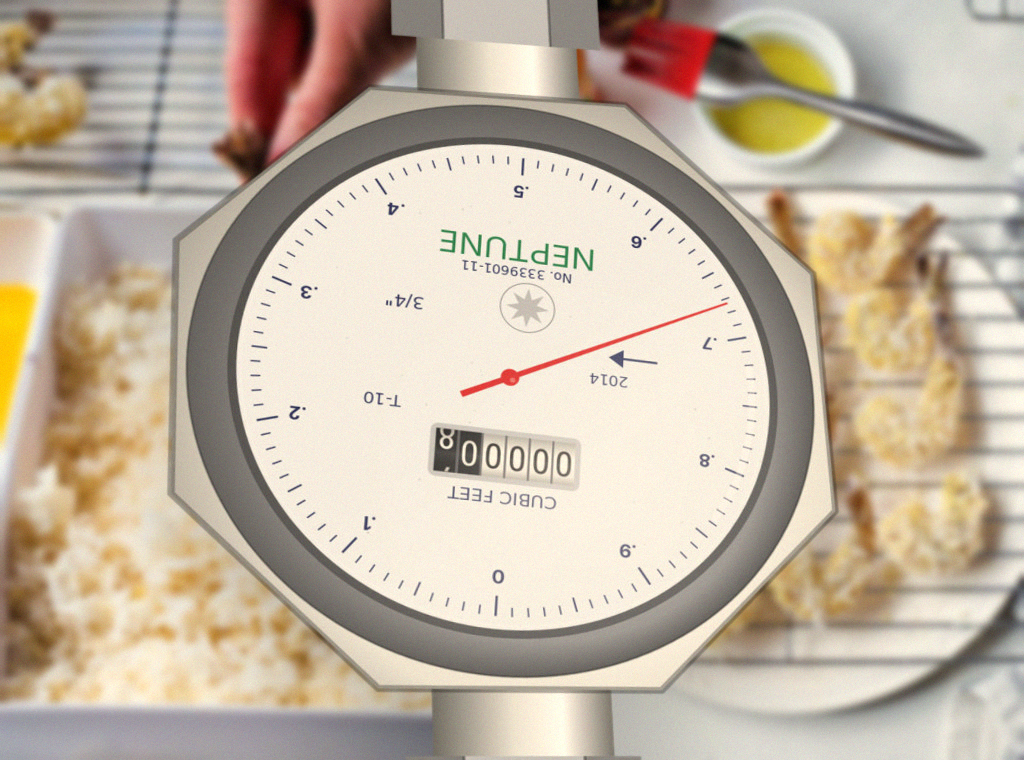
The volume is value=7.67 unit=ft³
